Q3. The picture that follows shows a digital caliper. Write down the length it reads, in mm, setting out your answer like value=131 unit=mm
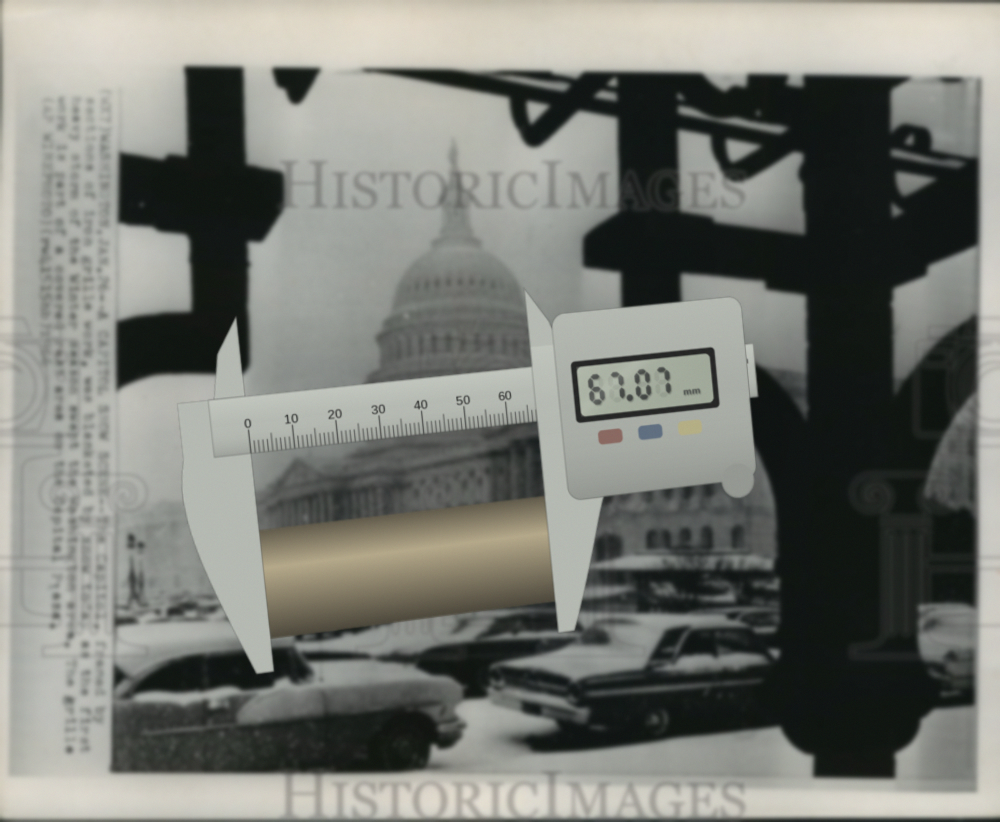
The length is value=67.07 unit=mm
